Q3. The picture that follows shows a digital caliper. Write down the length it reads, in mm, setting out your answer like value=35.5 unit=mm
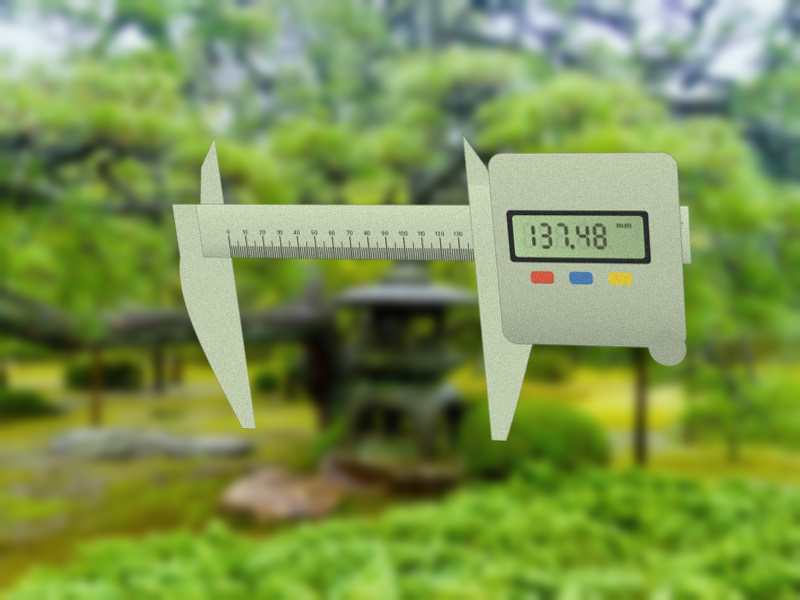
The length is value=137.48 unit=mm
